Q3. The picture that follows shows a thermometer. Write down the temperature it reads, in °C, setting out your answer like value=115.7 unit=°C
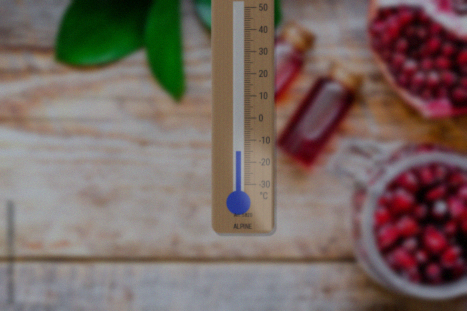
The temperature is value=-15 unit=°C
